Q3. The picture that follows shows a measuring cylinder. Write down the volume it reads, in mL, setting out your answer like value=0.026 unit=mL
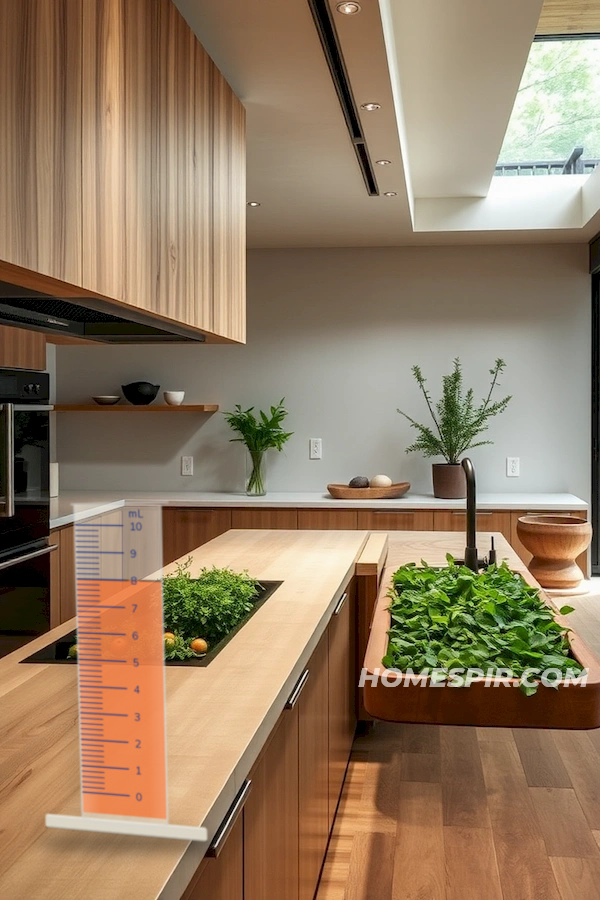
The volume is value=8 unit=mL
